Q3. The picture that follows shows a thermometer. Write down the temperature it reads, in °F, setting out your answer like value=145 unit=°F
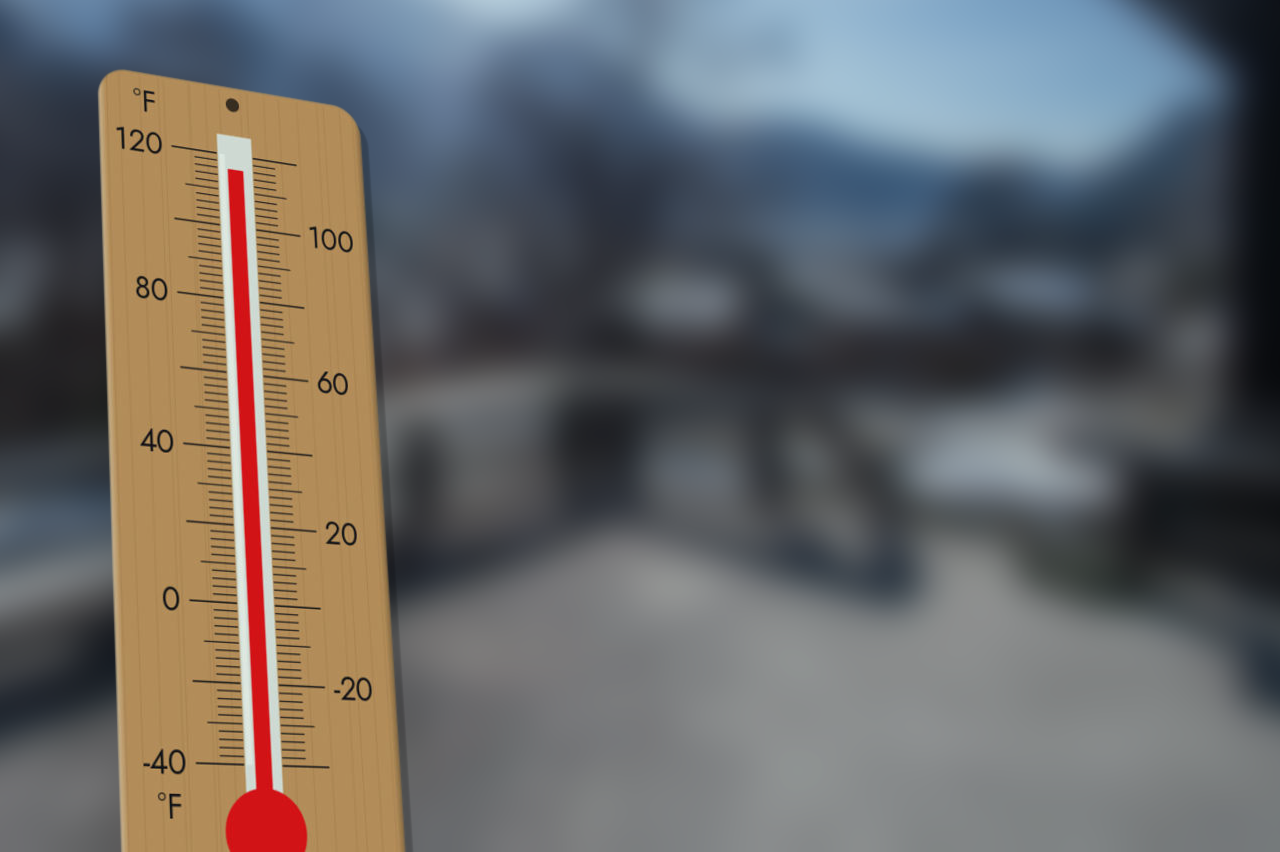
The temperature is value=116 unit=°F
